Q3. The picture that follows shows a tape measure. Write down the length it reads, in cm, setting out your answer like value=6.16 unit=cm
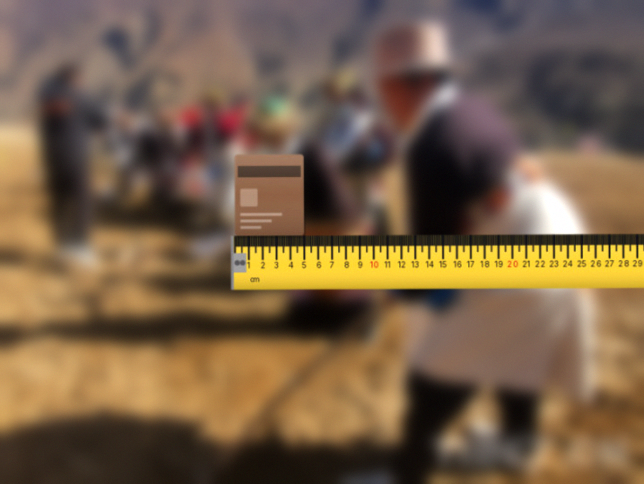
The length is value=5 unit=cm
